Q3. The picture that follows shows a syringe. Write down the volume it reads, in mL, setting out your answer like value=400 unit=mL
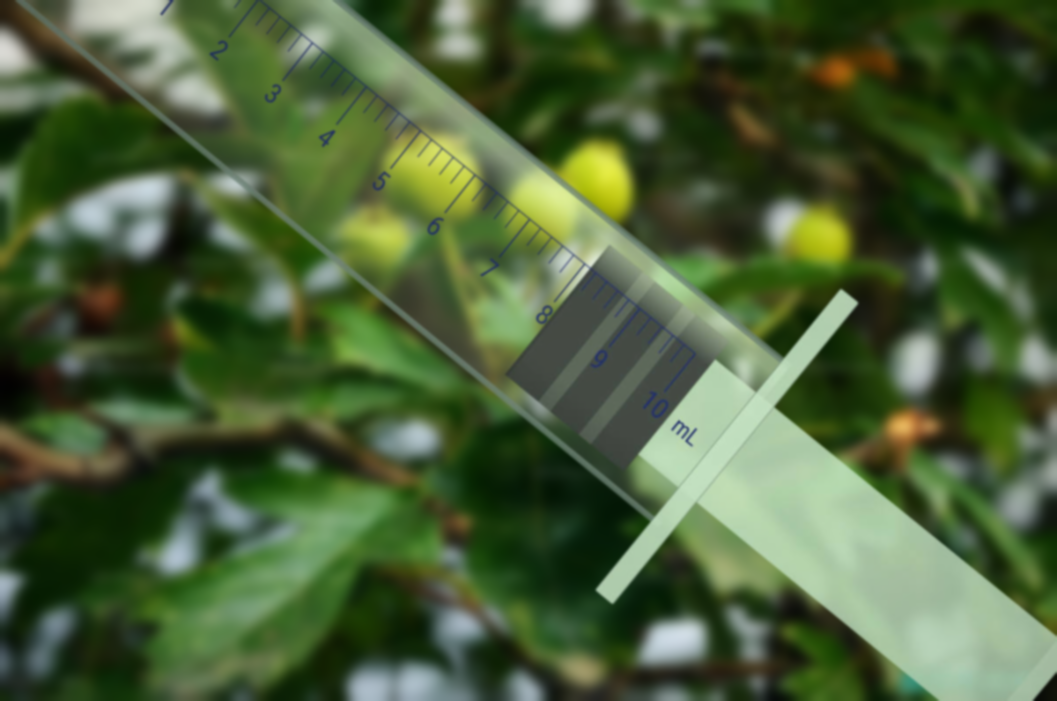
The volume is value=8.1 unit=mL
